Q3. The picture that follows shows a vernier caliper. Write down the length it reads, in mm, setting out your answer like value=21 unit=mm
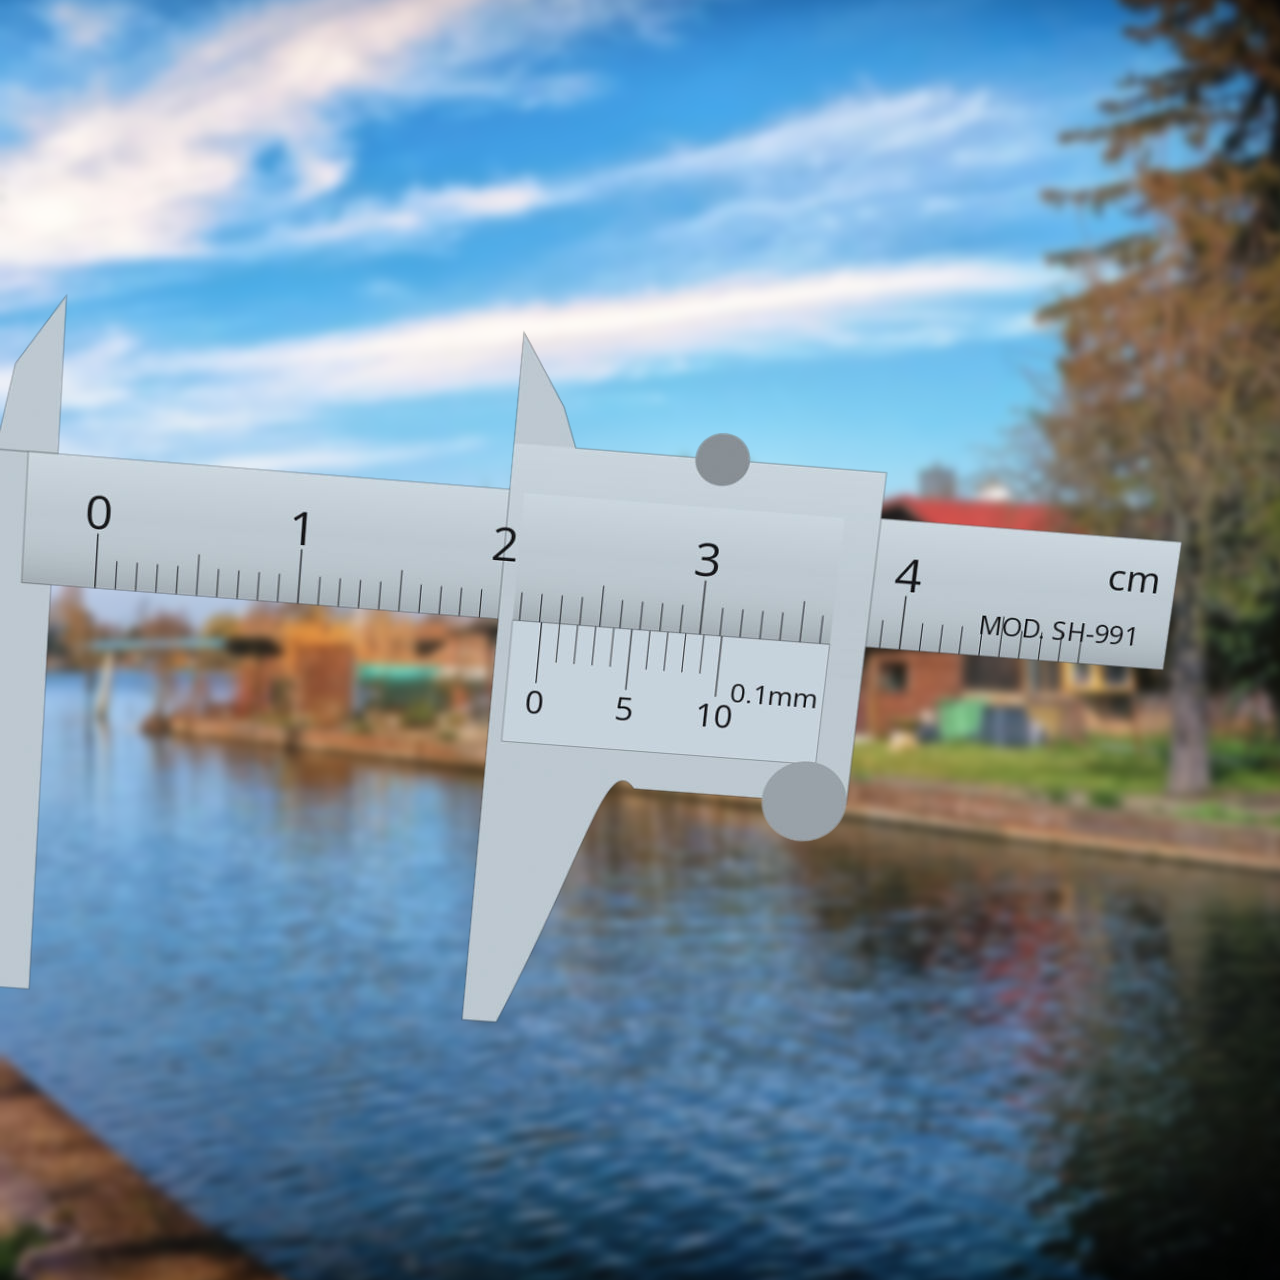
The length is value=22.1 unit=mm
